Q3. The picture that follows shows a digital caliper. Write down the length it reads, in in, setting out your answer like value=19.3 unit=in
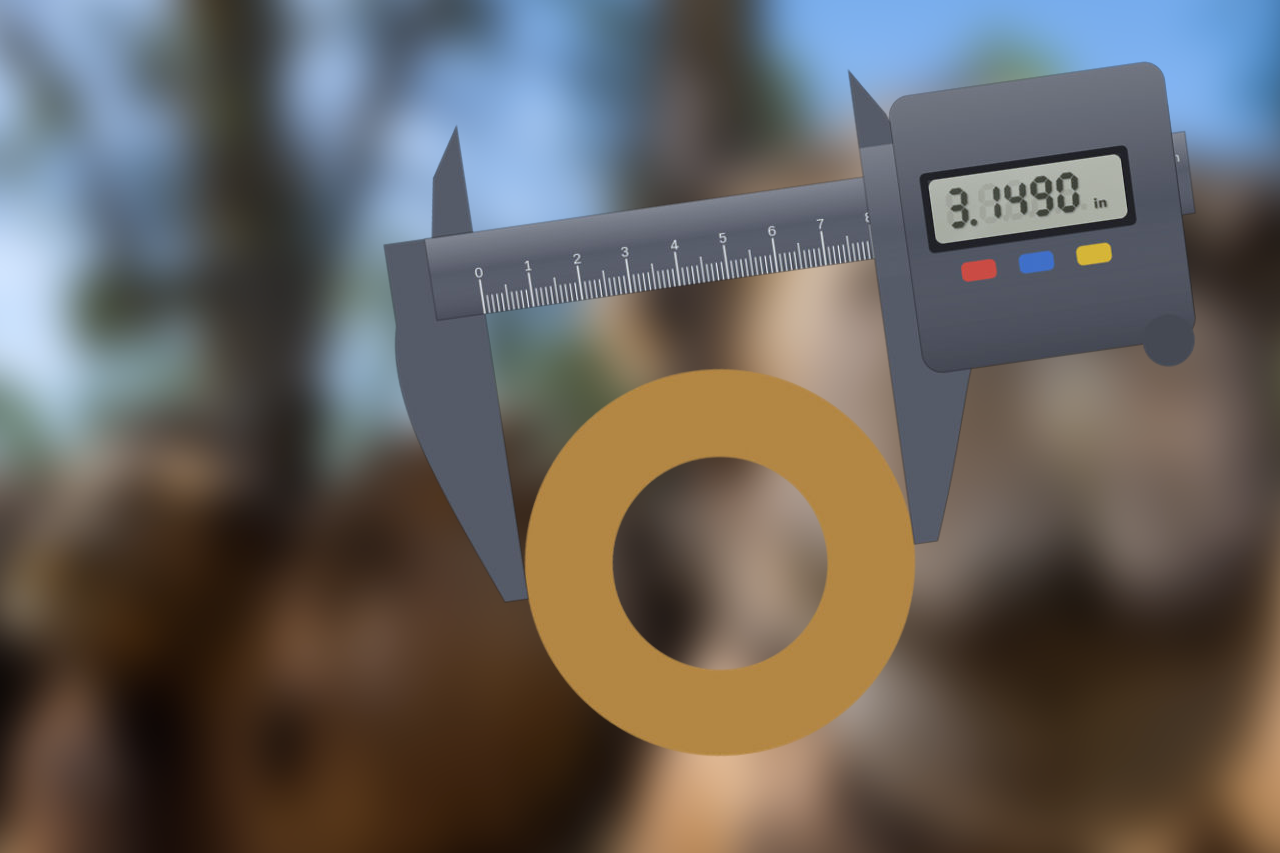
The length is value=3.1490 unit=in
